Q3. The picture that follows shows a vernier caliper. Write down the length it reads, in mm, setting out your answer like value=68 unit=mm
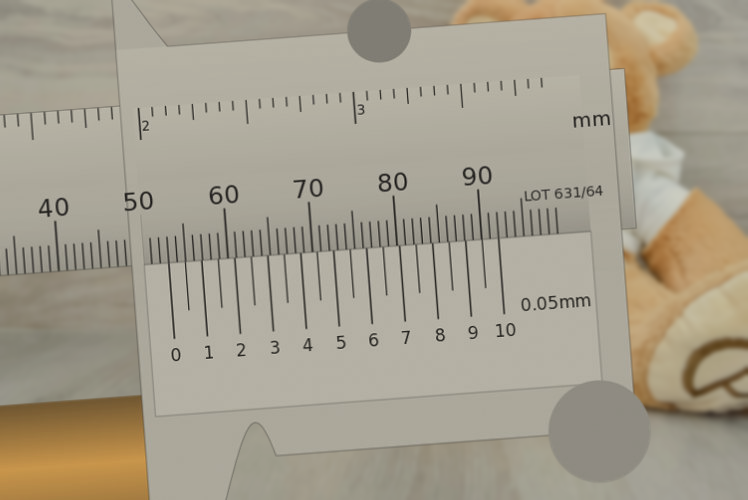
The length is value=53.0 unit=mm
